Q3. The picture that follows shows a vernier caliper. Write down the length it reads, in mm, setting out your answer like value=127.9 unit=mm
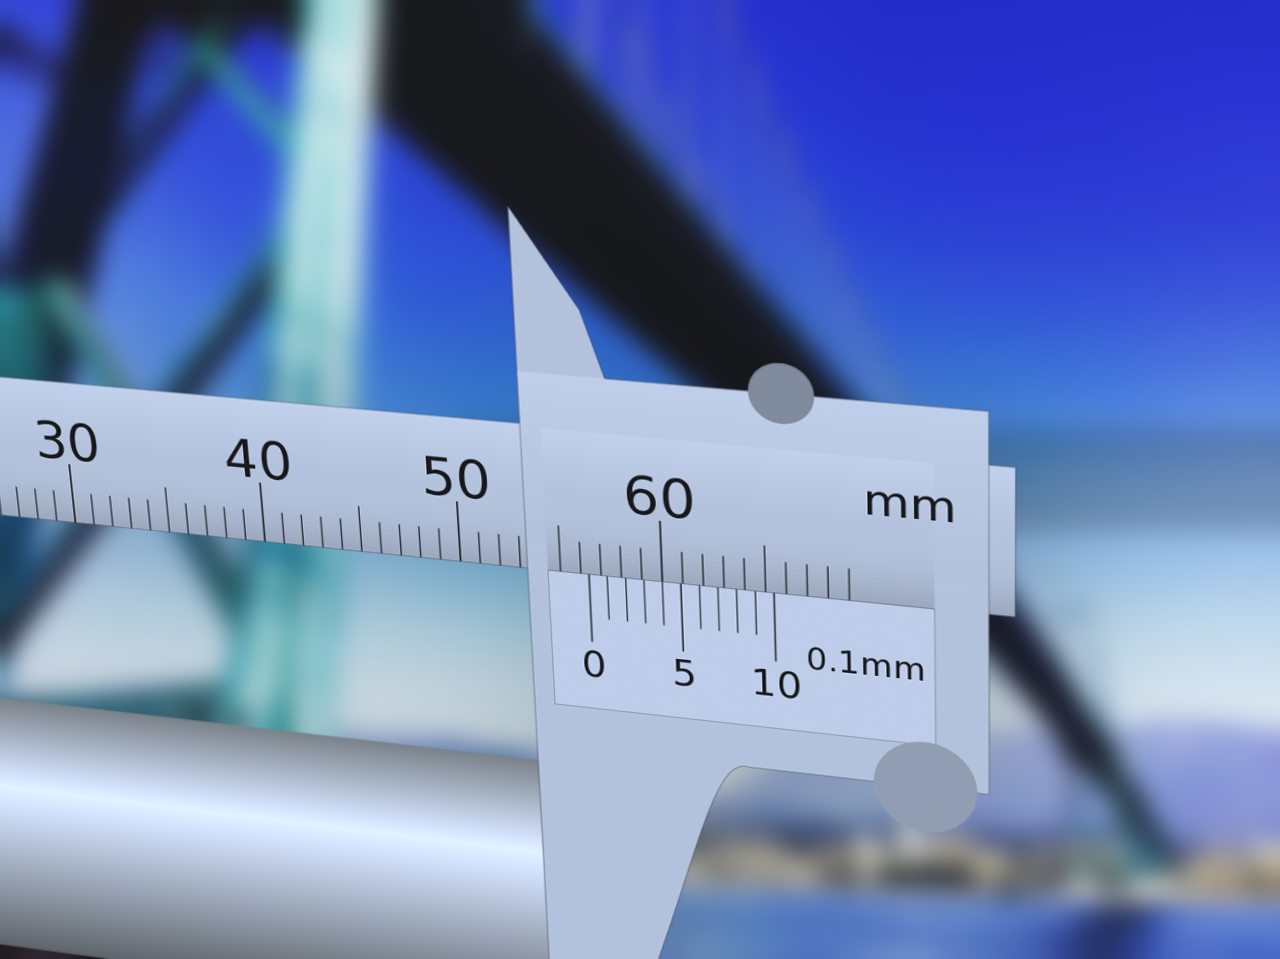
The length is value=56.4 unit=mm
